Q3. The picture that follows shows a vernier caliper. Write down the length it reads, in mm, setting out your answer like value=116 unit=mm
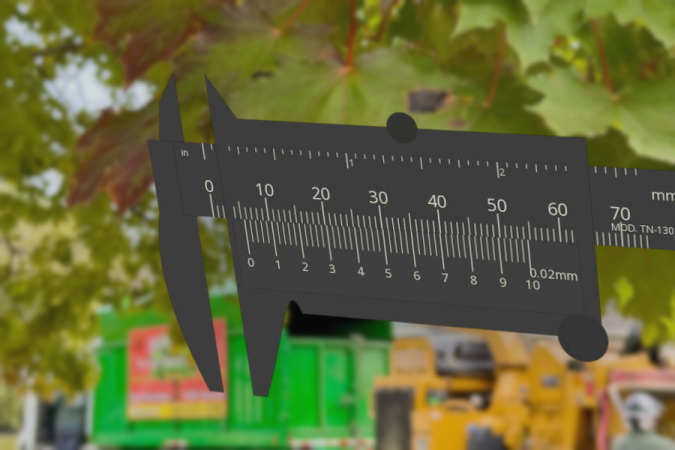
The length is value=5.6 unit=mm
